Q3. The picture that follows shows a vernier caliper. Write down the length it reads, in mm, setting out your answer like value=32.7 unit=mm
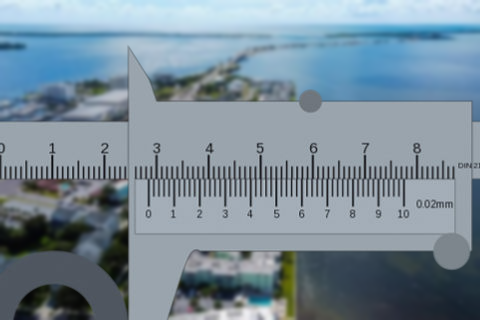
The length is value=28.5 unit=mm
